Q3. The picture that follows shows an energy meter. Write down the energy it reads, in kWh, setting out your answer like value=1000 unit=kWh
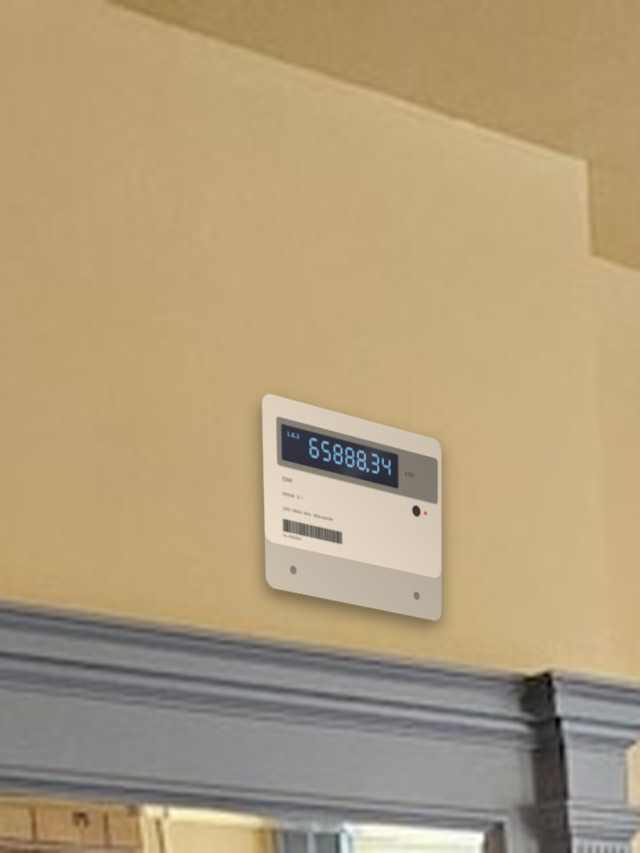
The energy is value=65888.34 unit=kWh
